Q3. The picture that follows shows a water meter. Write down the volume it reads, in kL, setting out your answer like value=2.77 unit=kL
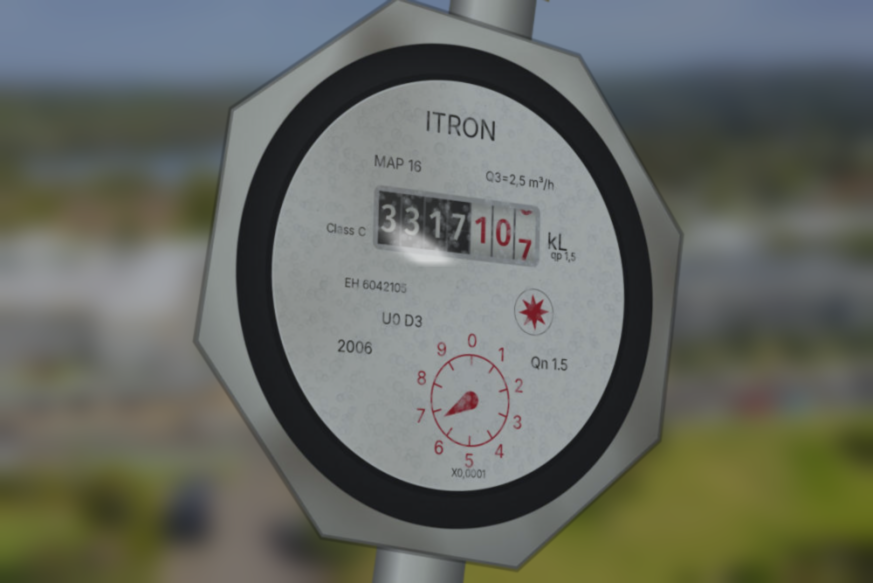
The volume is value=3317.1066 unit=kL
